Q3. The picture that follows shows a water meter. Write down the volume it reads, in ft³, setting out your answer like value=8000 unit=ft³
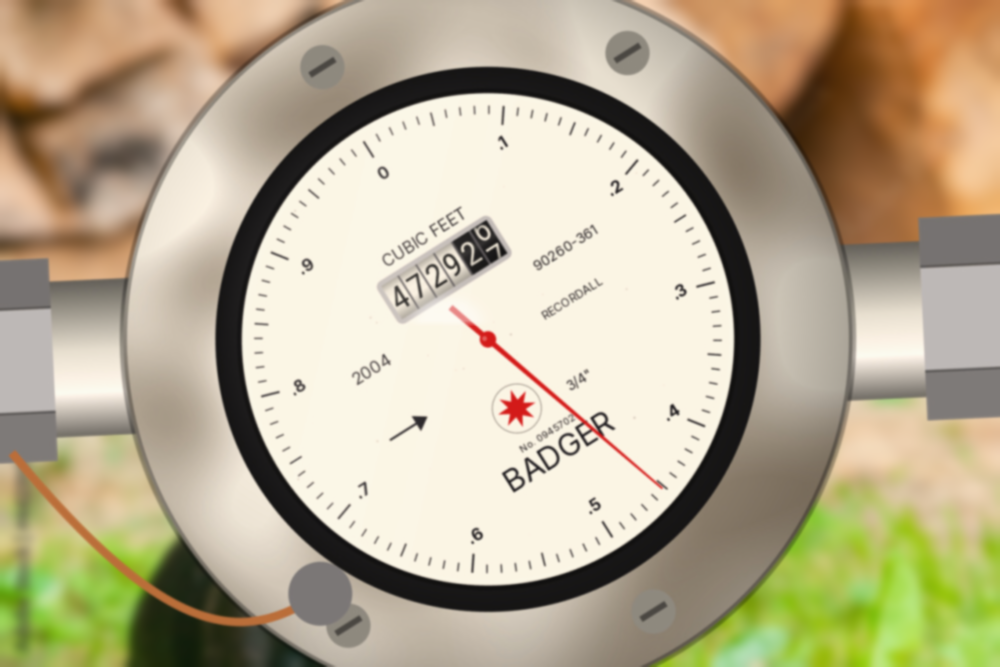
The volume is value=472926.45 unit=ft³
